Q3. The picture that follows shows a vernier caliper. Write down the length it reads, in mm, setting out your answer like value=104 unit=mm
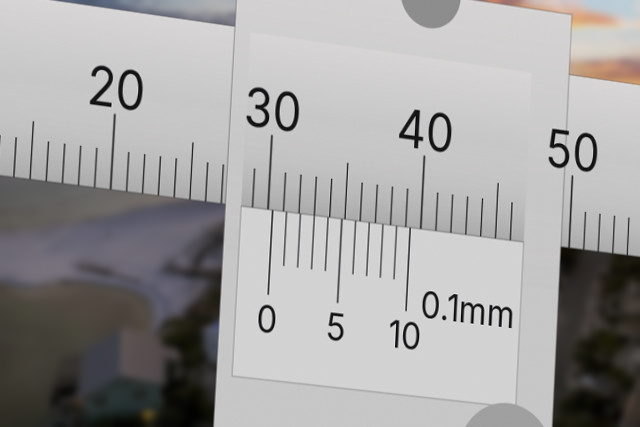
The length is value=30.3 unit=mm
